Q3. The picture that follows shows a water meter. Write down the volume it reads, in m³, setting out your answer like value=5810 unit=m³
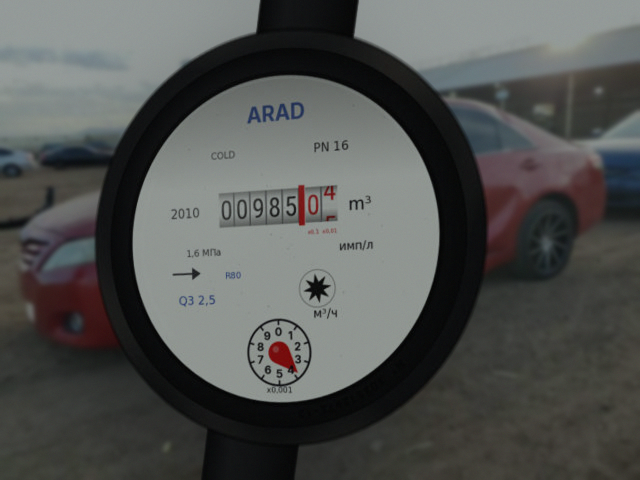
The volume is value=985.043 unit=m³
